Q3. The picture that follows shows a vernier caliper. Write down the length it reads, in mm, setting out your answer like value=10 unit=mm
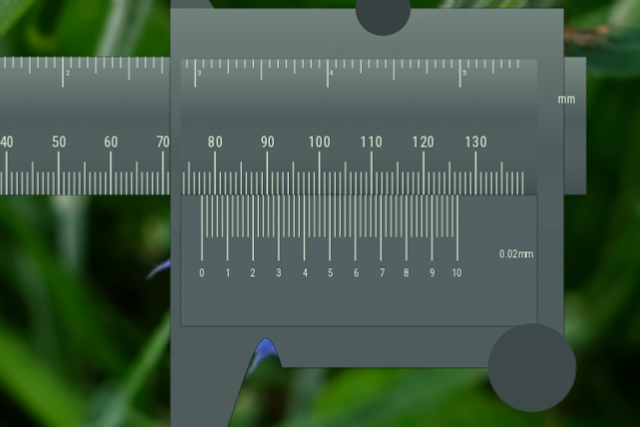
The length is value=77.5 unit=mm
